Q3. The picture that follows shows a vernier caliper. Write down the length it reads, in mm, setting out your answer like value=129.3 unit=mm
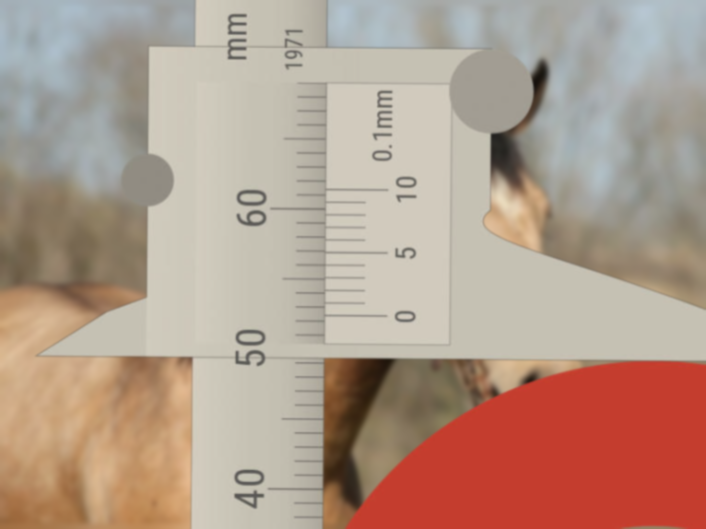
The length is value=52.4 unit=mm
